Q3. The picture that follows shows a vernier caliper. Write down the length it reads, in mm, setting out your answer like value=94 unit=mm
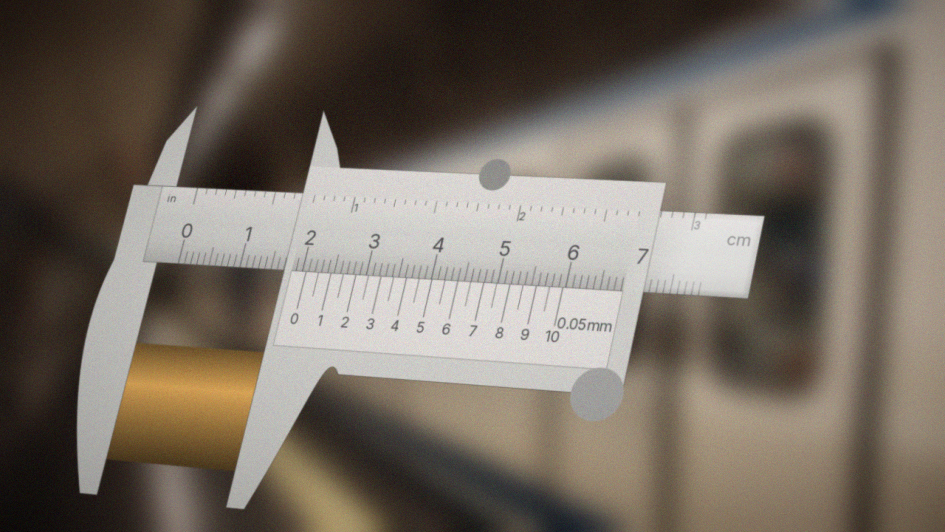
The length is value=20.6 unit=mm
